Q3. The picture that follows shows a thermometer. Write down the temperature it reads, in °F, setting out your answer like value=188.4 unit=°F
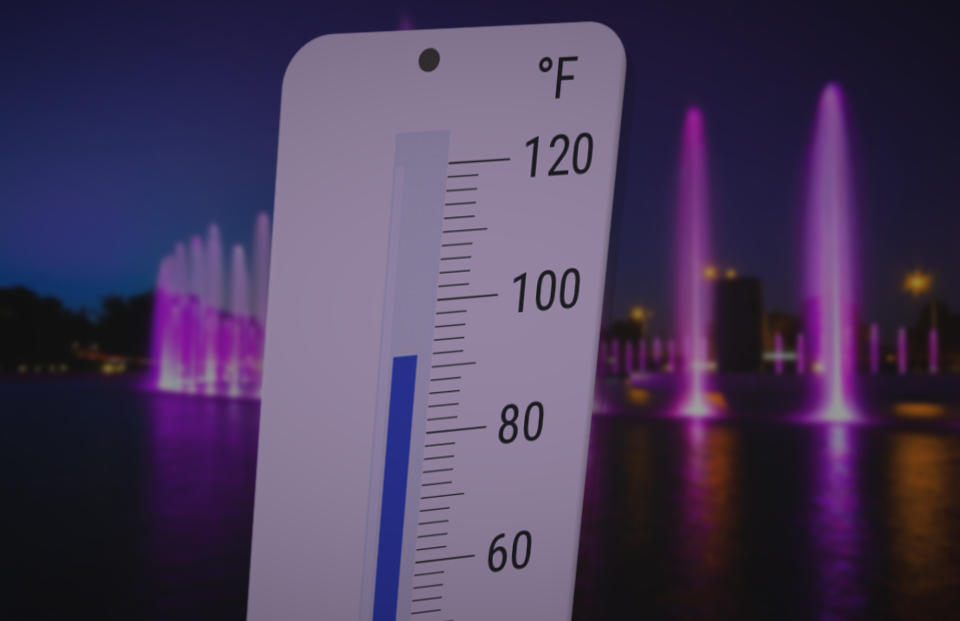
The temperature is value=92 unit=°F
